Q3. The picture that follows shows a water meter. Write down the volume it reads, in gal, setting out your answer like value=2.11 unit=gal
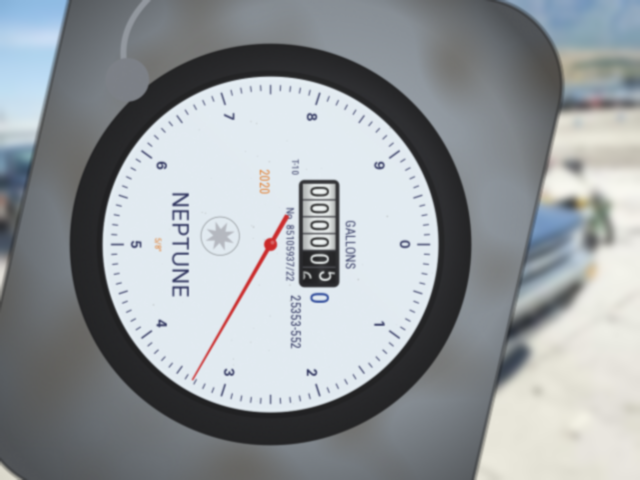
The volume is value=53.3 unit=gal
